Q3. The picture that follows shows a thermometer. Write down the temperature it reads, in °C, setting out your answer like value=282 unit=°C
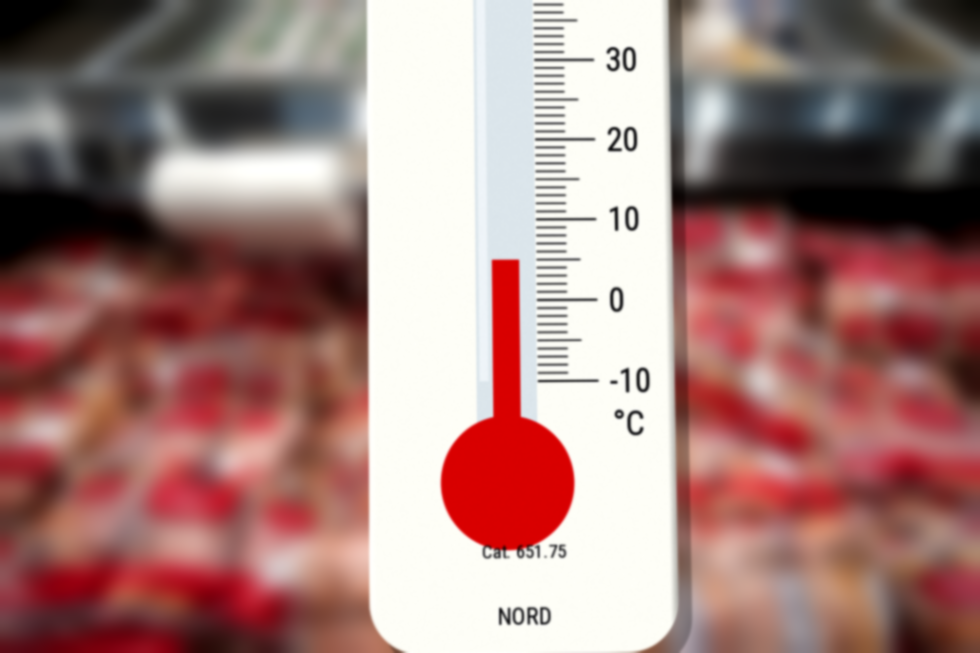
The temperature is value=5 unit=°C
